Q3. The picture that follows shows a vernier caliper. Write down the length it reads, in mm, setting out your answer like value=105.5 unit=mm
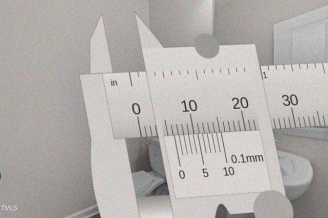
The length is value=6.2 unit=mm
